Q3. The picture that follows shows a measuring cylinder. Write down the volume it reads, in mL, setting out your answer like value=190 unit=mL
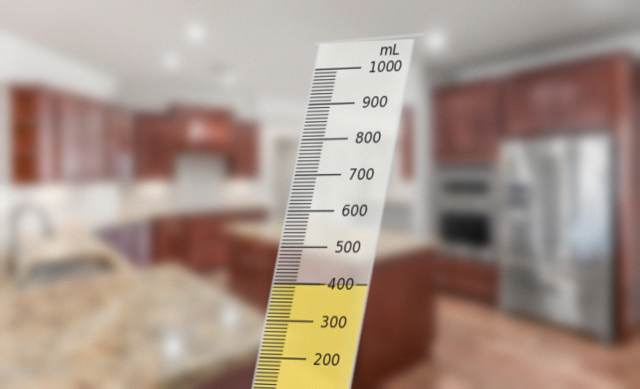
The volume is value=400 unit=mL
